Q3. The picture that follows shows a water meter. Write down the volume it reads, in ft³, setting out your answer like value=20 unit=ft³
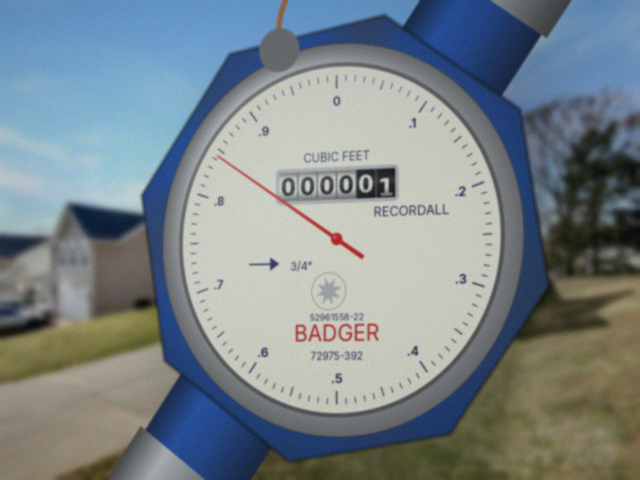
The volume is value=0.84 unit=ft³
